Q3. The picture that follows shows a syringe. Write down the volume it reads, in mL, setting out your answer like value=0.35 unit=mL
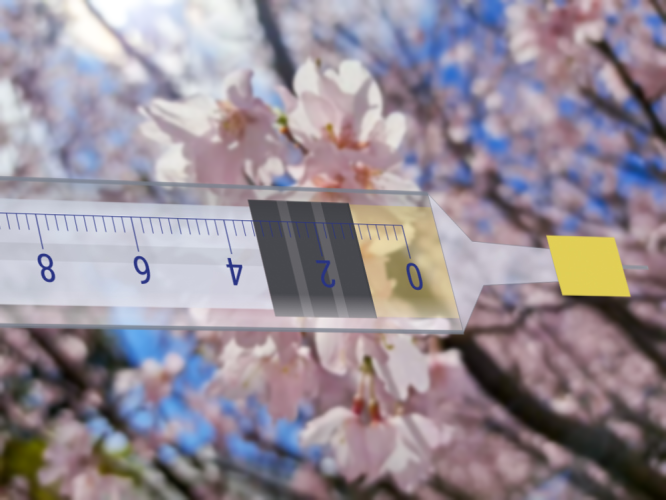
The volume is value=1.1 unit=mL
